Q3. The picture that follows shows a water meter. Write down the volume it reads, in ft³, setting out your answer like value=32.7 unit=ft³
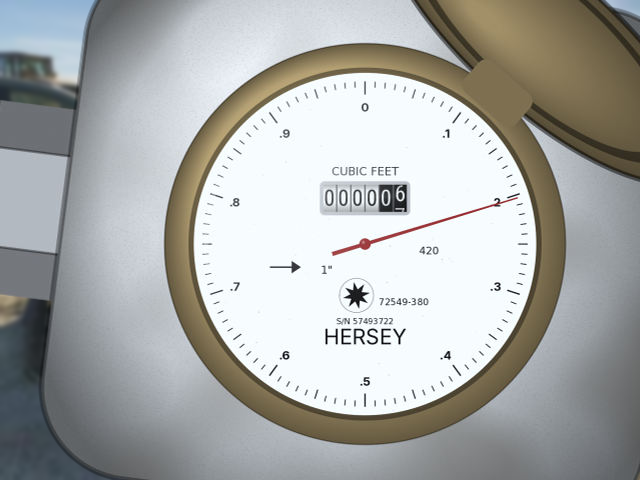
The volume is value=6.20 unit=ft³
